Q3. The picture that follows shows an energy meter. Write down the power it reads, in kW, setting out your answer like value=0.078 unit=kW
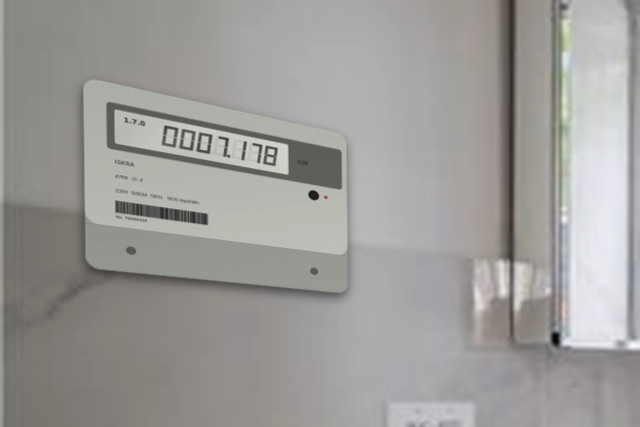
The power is value=7.178 unit=kW
